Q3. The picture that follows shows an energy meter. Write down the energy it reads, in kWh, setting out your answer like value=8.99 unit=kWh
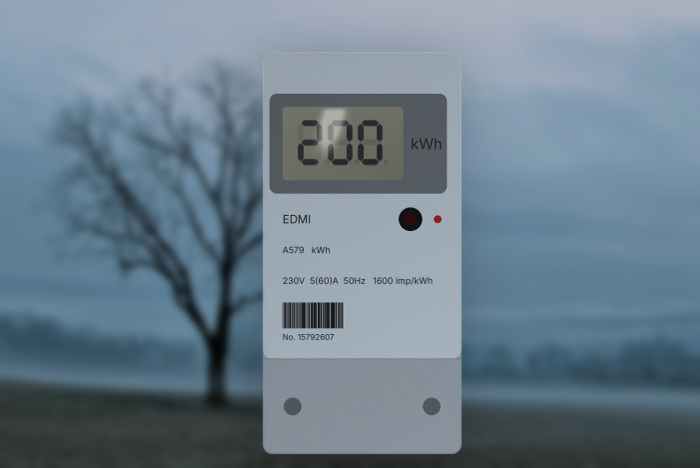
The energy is value=200 unit=kWh
